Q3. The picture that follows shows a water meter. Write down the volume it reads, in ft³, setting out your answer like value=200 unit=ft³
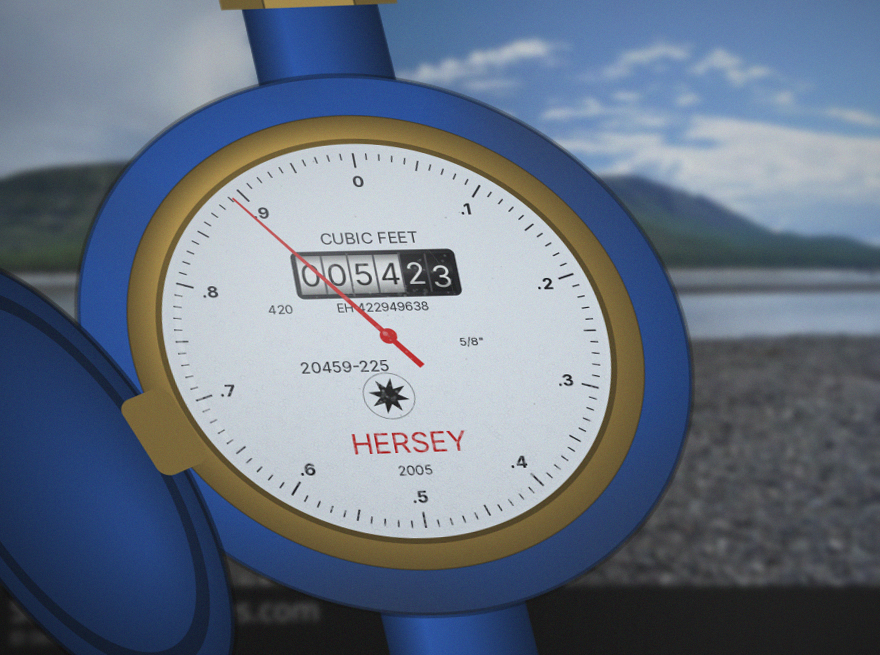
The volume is value=5422.89 unit=ft³
